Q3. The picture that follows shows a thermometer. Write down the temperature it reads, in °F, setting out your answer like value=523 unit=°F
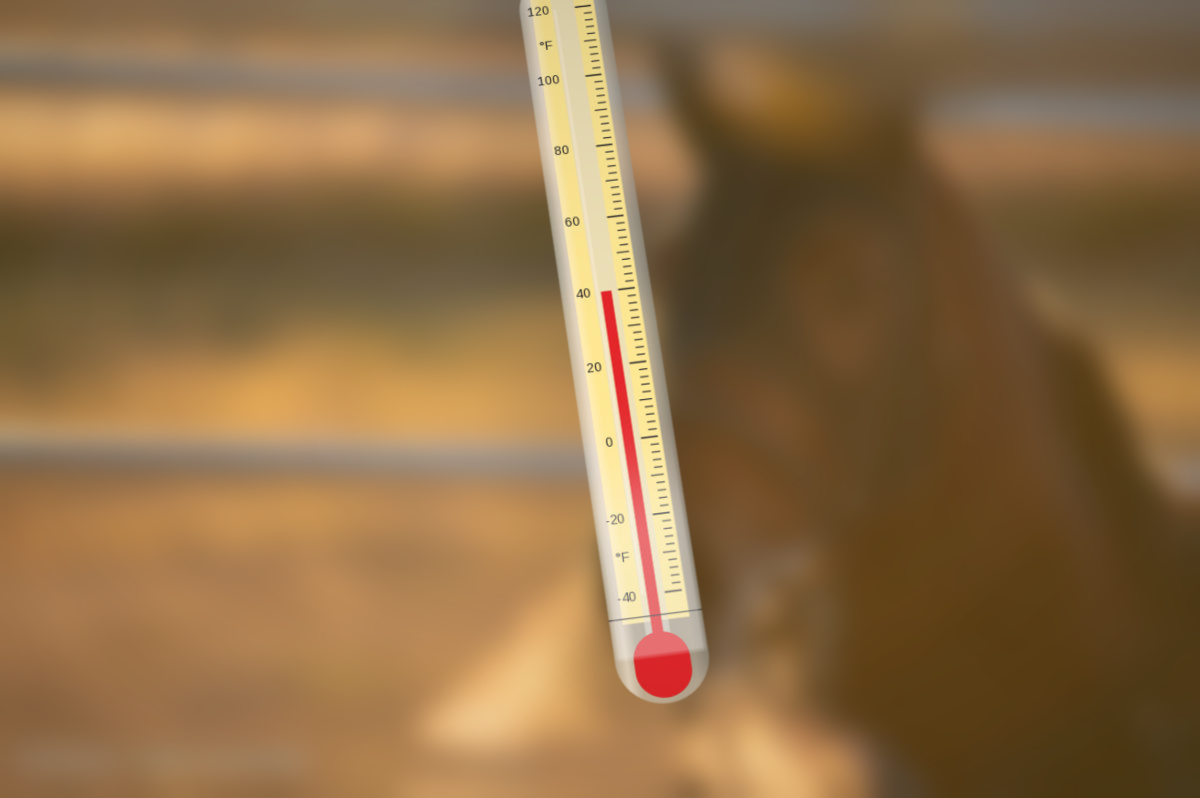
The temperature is value=40 unit=°F
